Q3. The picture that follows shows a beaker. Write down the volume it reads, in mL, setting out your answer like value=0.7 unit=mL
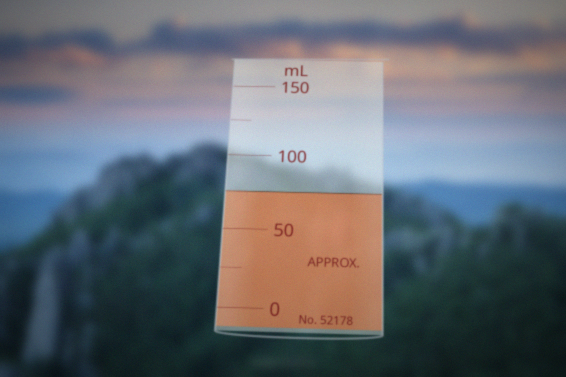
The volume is value=75 unit=mL
